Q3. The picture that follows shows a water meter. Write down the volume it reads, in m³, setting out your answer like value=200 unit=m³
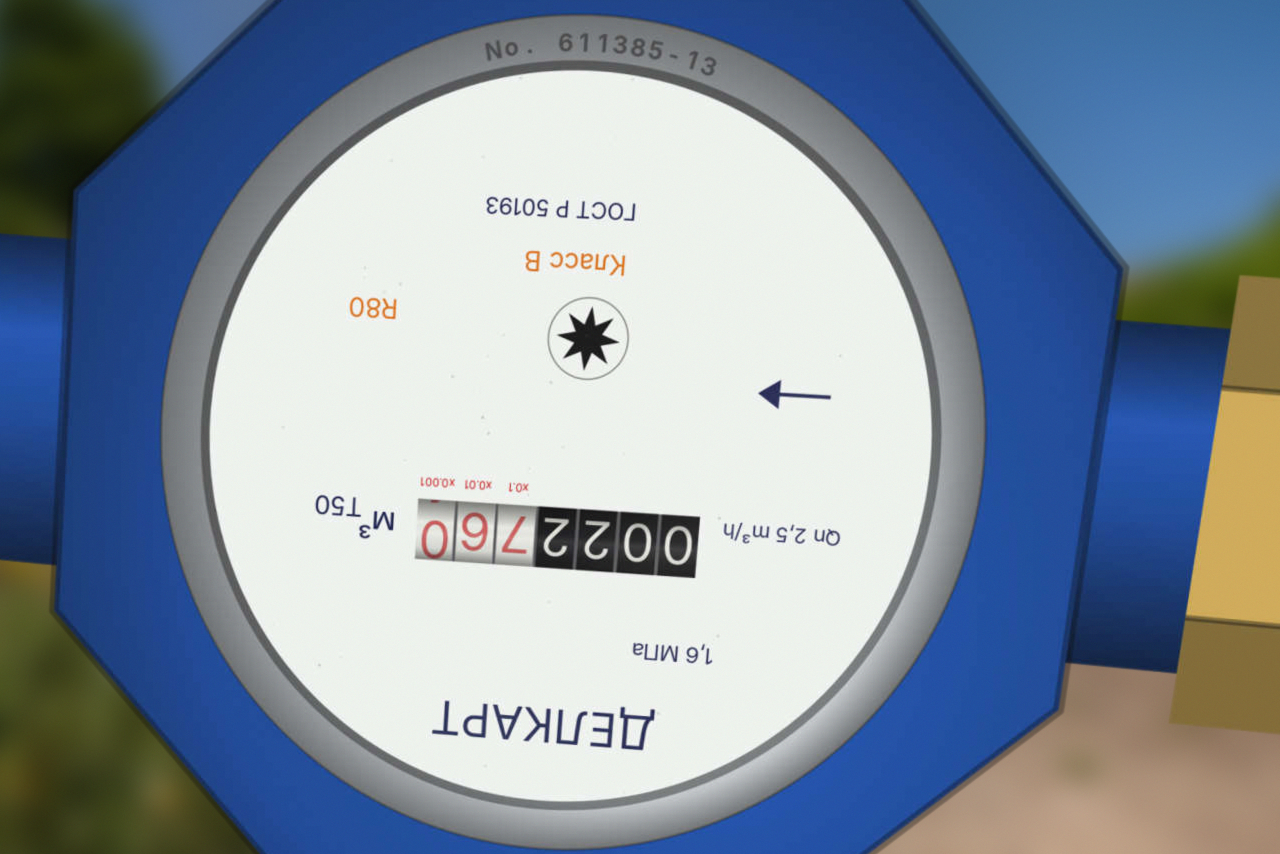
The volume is value=22.760 unit=m³
